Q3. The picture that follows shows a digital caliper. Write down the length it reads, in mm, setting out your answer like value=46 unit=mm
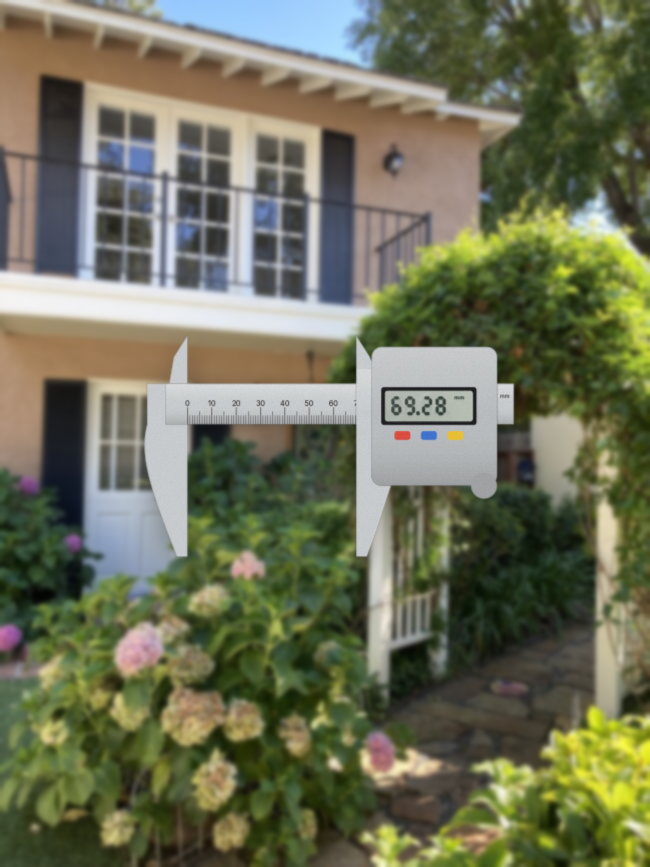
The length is value=69.28 unit=mm
